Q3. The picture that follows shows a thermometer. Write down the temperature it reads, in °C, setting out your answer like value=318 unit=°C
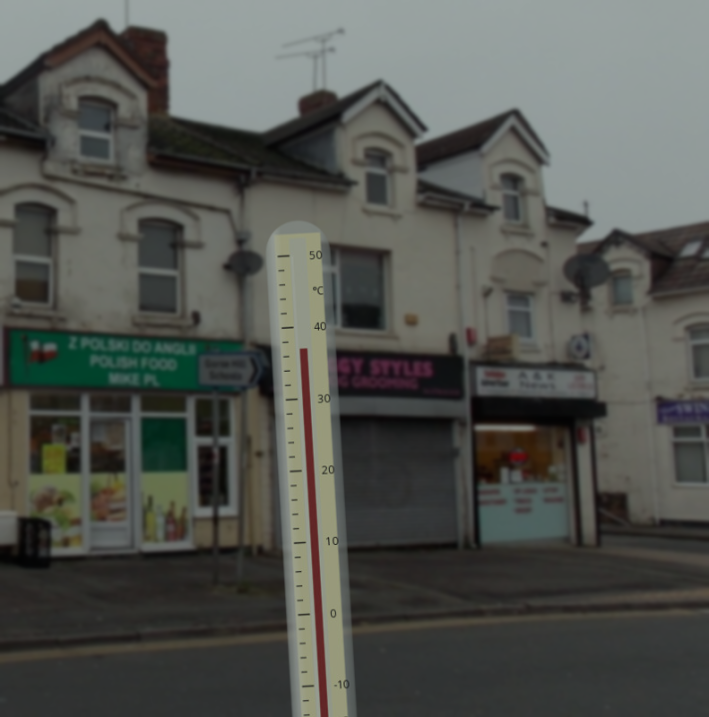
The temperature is value=37 unit=°C
